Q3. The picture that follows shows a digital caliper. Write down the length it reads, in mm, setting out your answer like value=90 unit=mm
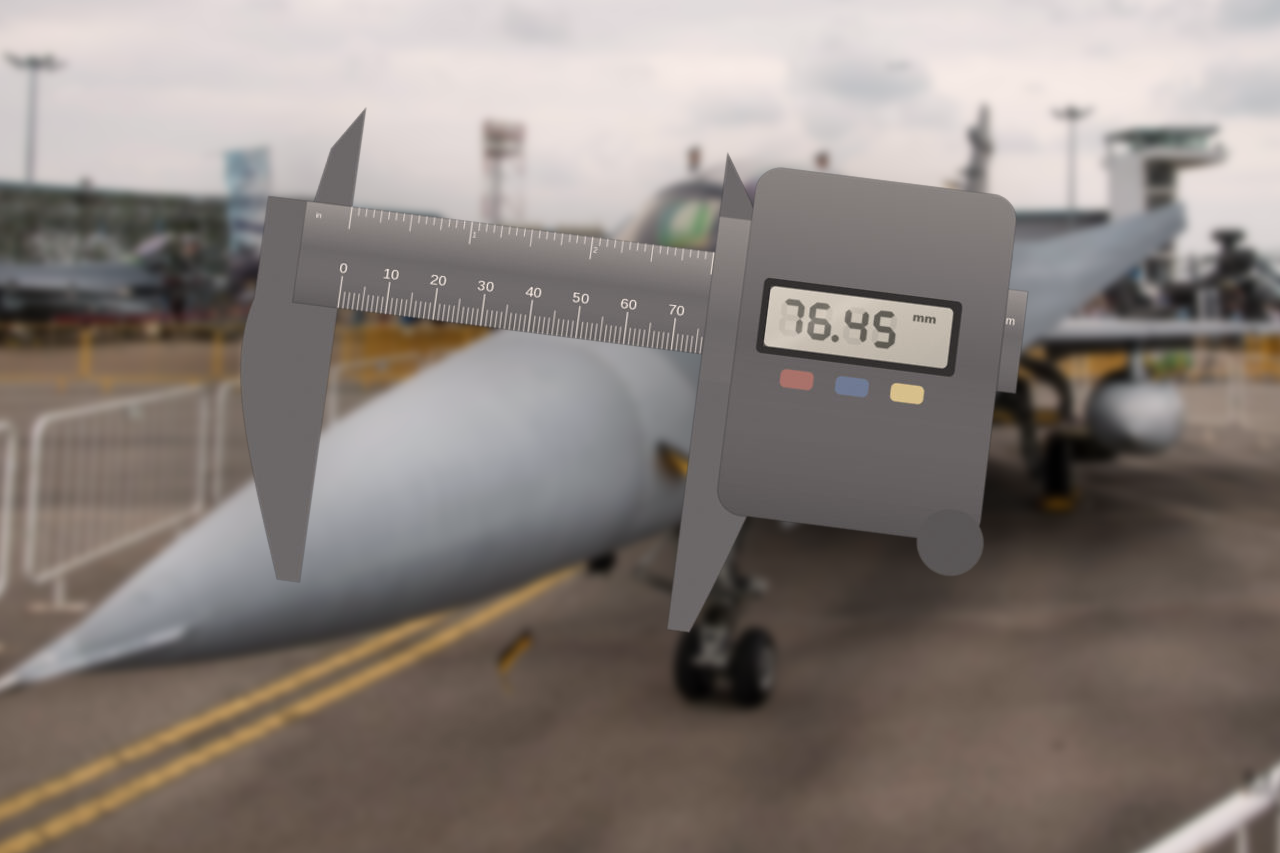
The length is value=76.45 unit=mm
